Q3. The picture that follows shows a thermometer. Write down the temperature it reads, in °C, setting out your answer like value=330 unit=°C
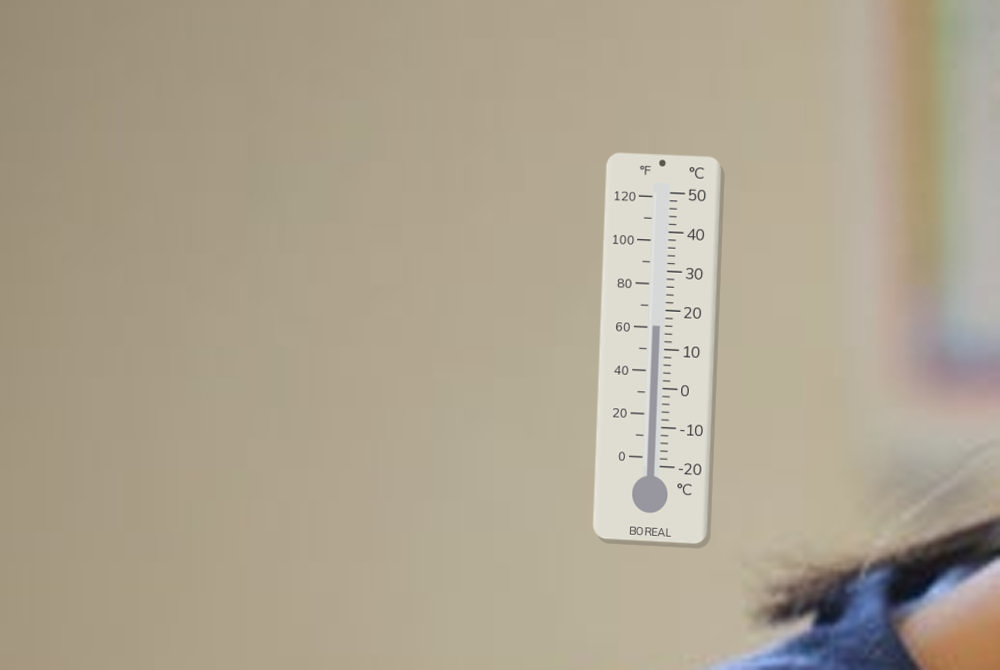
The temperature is value=16 unit=°C
